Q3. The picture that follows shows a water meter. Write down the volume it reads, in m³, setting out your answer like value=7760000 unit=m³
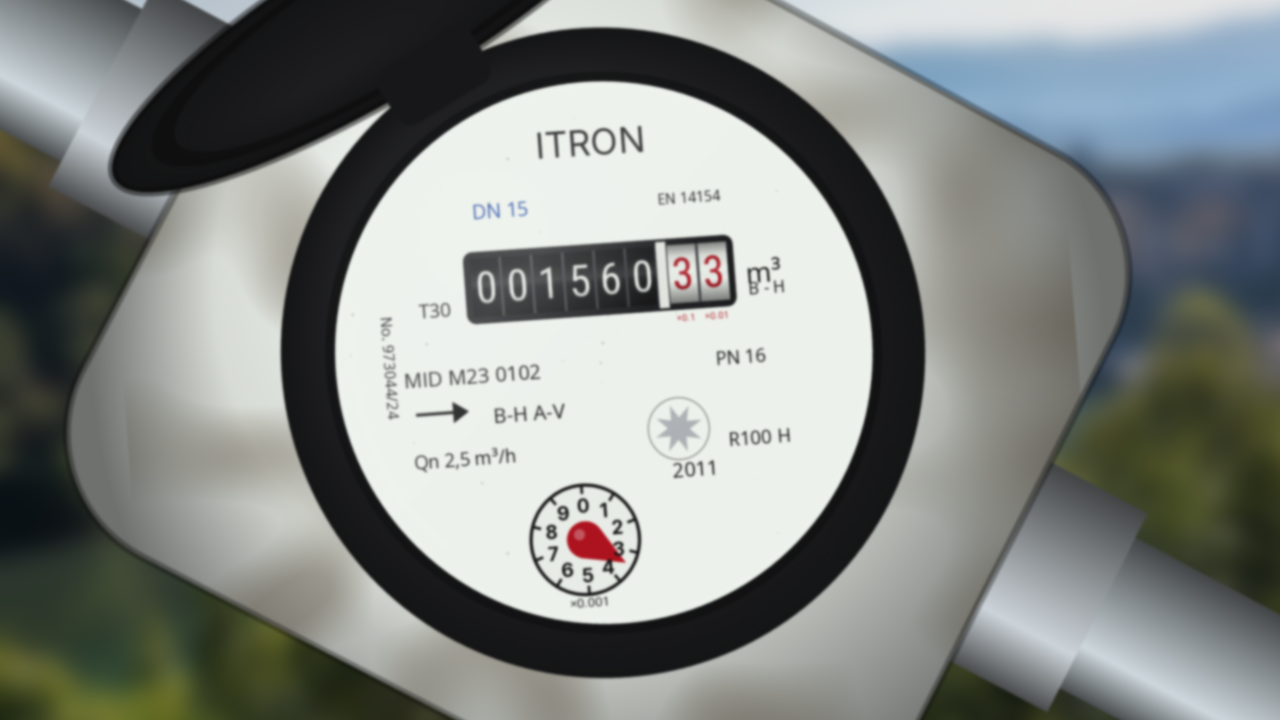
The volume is value=1560.333 unit=m³
